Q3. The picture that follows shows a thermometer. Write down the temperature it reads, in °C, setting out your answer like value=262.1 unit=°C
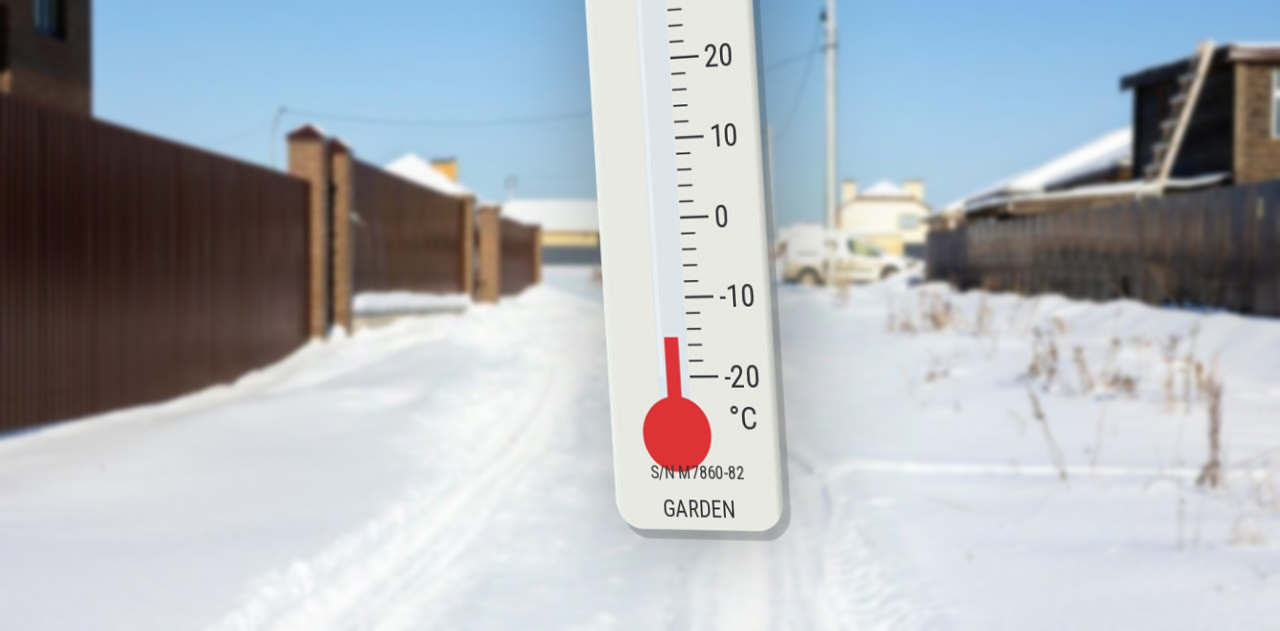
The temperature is value=-15 unit=°C
